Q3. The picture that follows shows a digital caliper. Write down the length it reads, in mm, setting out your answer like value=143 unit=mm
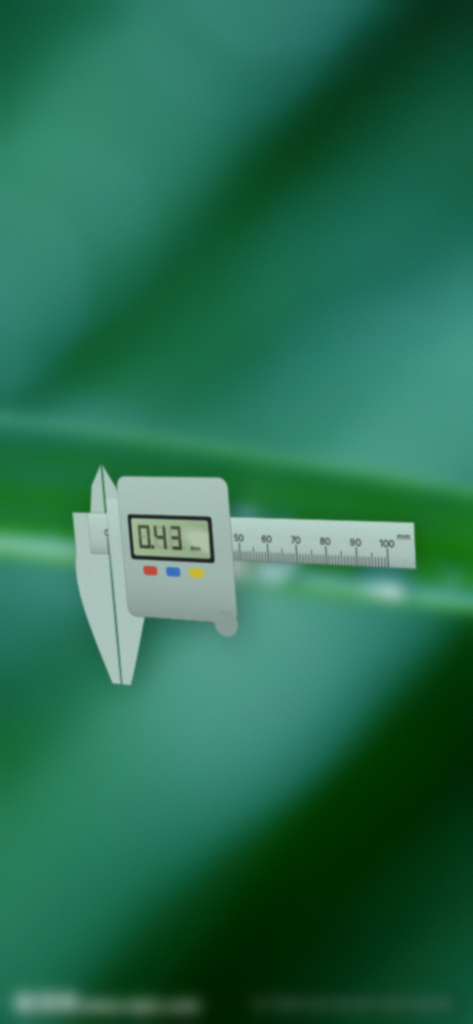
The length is value=0.43 unit=mm
